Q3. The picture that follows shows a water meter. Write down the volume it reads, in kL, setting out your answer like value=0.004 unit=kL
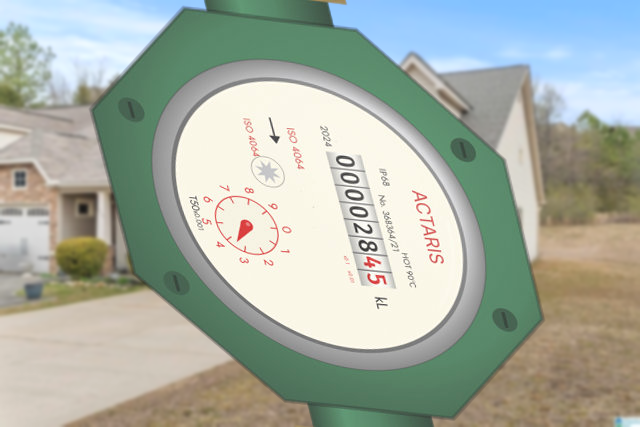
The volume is value=28.453 unit=kL
